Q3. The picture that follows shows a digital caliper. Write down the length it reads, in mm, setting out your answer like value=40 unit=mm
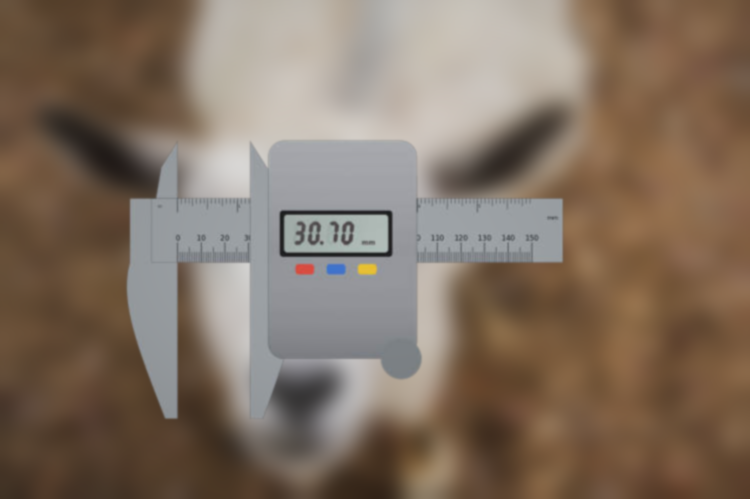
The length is value=30.70 unit=mm
